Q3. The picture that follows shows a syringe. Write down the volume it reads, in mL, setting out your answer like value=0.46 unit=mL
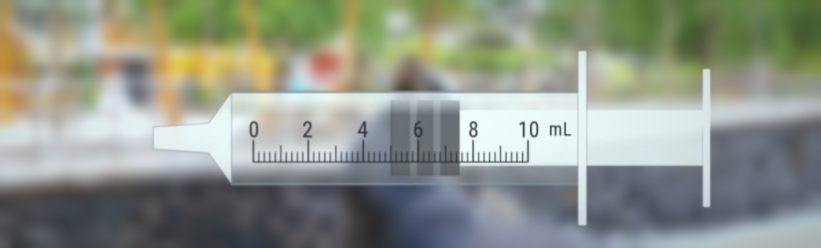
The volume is value=5 unit=mL
